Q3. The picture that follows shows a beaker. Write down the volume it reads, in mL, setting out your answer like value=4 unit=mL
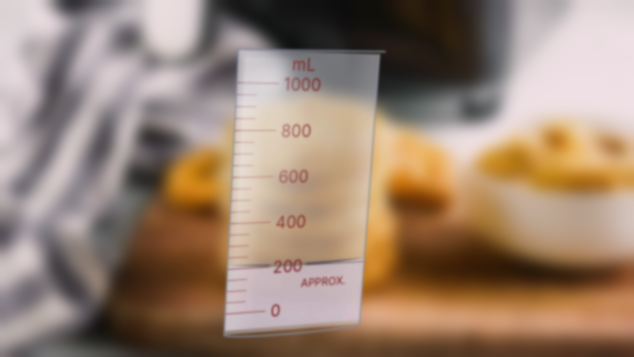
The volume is value=200 unit=mL
